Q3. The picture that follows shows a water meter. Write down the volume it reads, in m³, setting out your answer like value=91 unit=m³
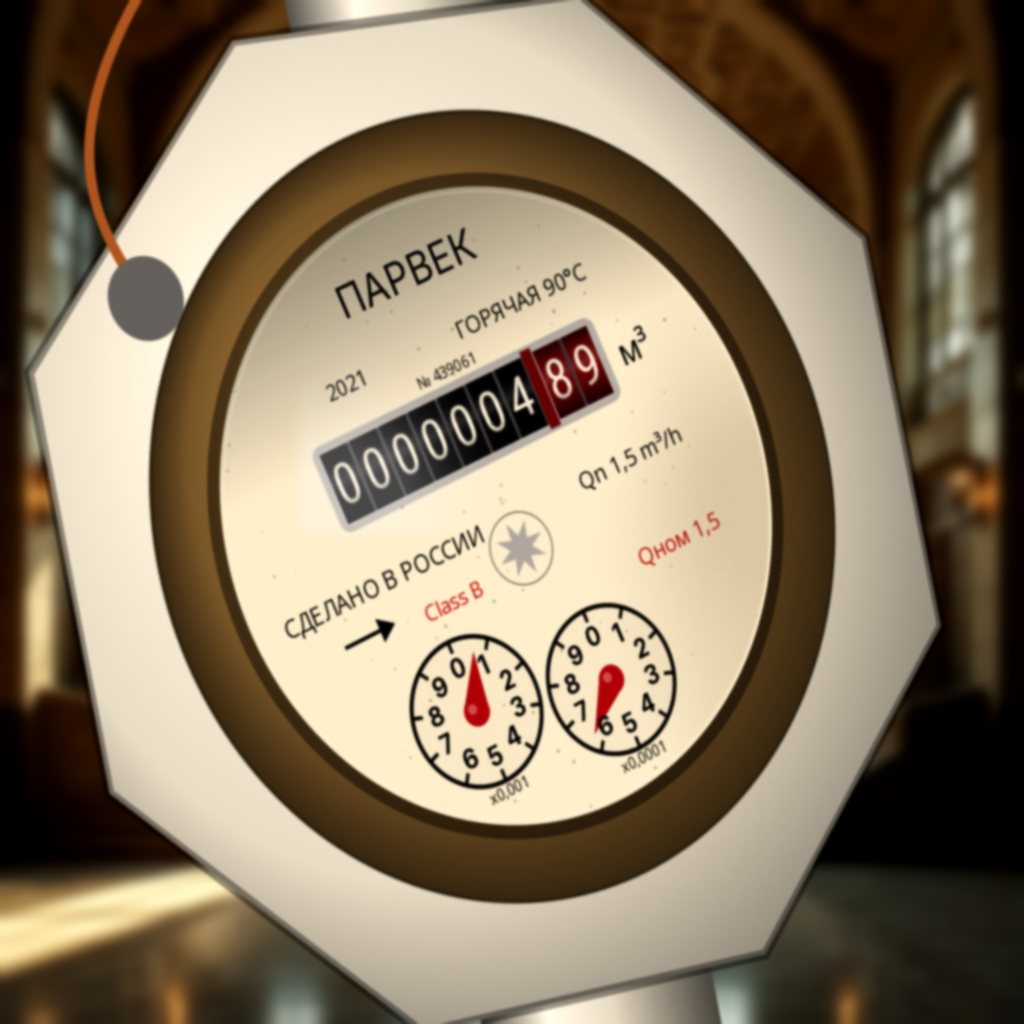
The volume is value=4.8906 unit=m³
